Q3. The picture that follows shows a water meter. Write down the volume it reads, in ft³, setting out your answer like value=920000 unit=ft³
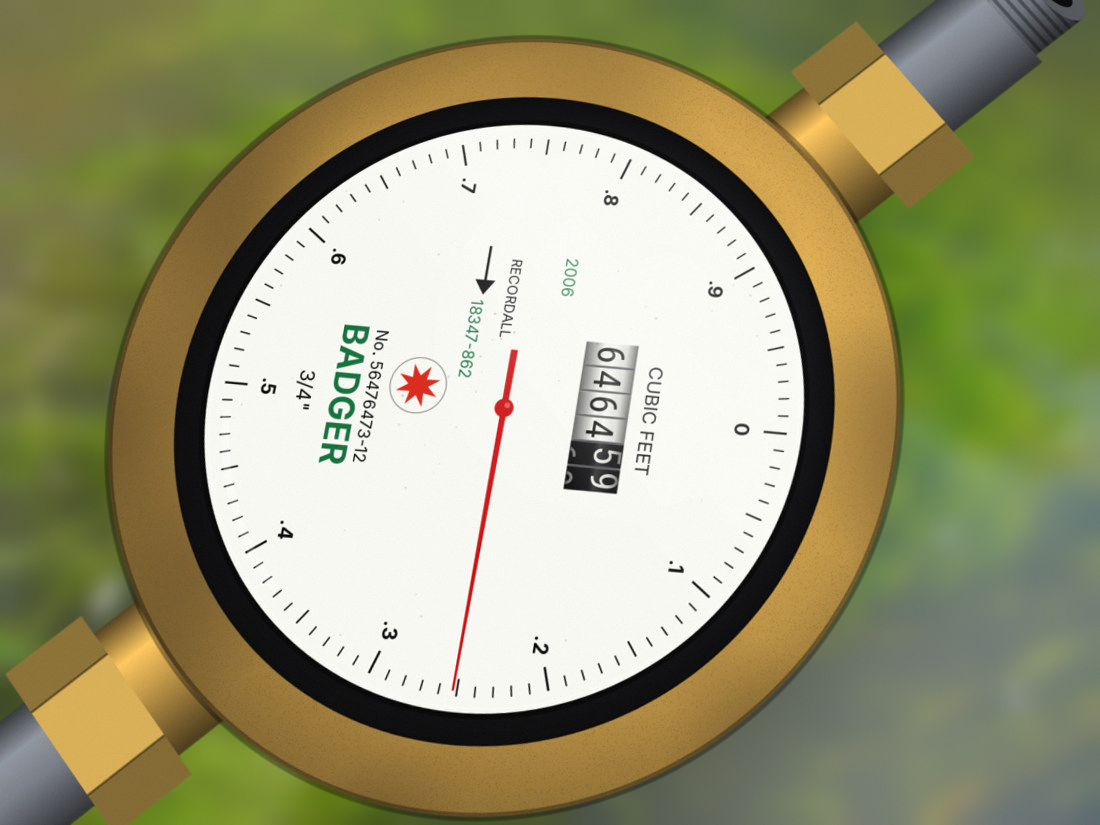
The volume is value=646459.25 unit=ft³
